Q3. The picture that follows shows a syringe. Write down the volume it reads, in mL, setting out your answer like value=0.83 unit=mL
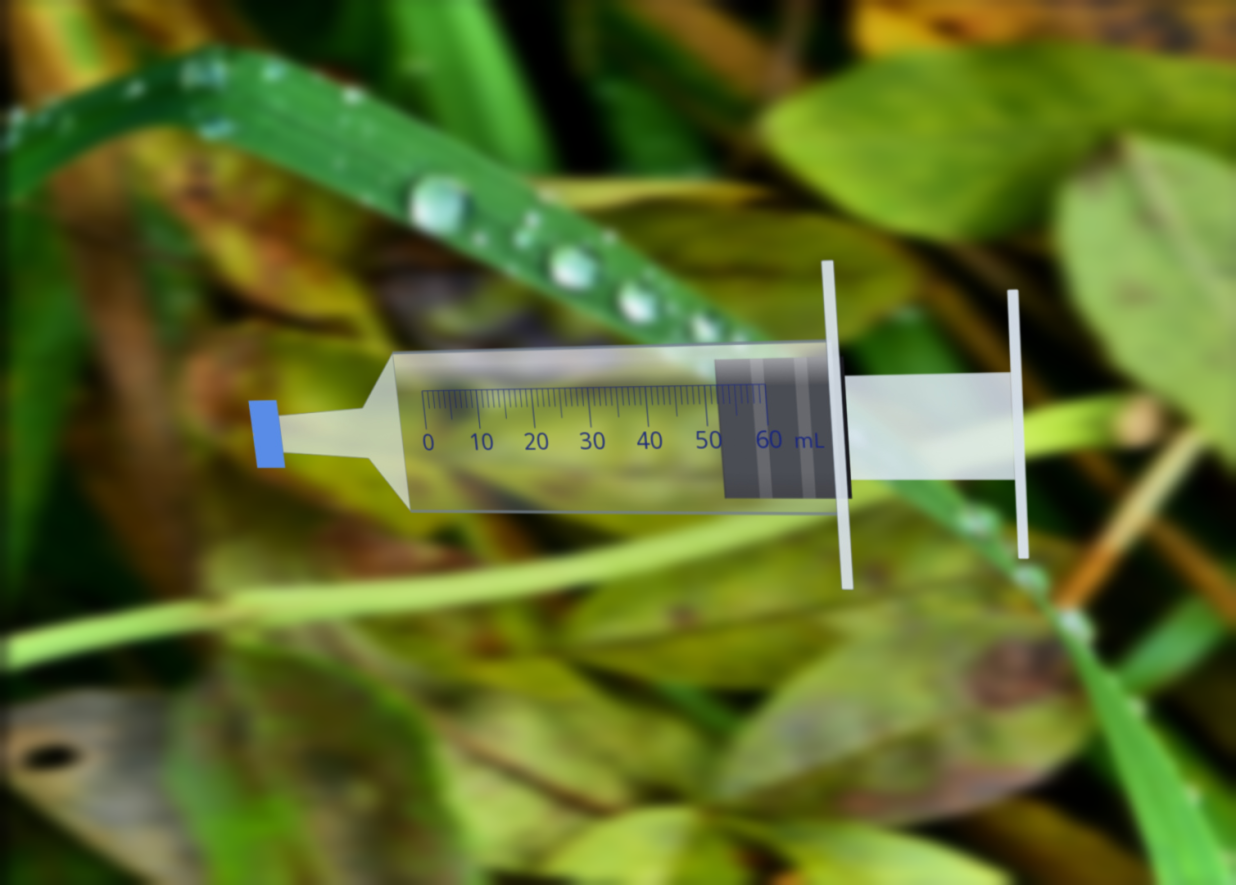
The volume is value=52 unit=mL
